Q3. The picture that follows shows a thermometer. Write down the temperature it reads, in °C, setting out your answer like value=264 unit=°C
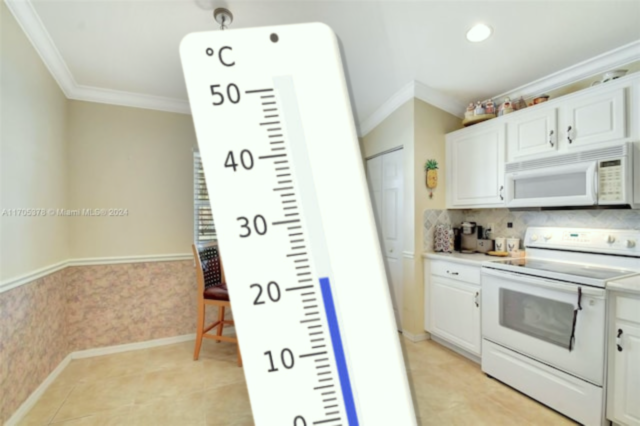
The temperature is value=21 unit=°C
